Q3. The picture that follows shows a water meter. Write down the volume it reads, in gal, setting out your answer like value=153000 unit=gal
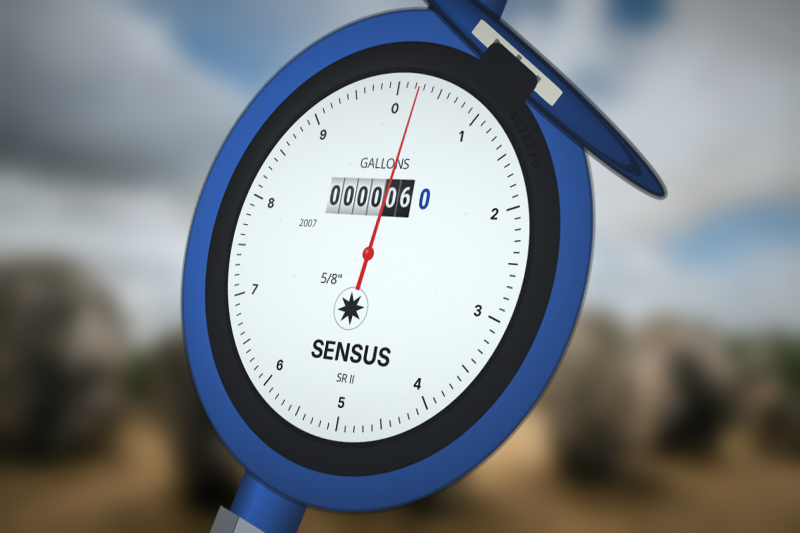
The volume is value=60.2 unit=gal
